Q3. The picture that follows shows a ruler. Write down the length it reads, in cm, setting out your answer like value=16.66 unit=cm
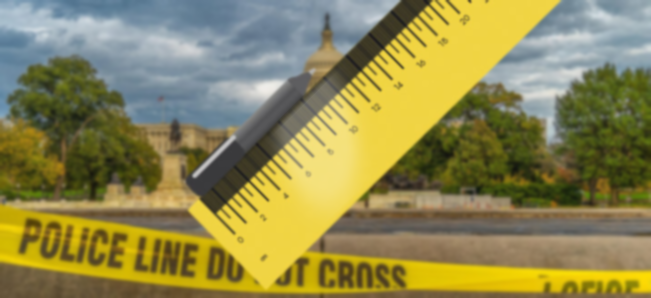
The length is value=11 unit=cm
